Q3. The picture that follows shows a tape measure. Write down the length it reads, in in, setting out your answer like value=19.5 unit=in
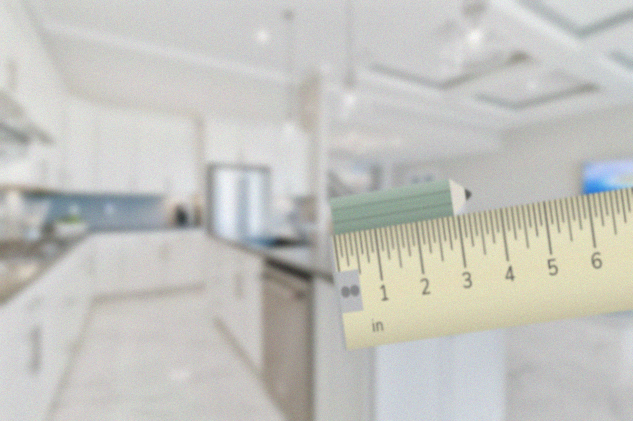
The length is value=3.375 unit=in
